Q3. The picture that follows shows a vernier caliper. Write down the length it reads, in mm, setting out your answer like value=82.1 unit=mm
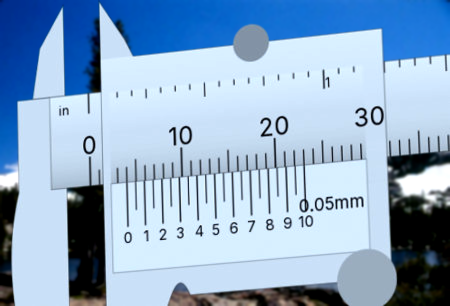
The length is value=4.0 unit=mm
